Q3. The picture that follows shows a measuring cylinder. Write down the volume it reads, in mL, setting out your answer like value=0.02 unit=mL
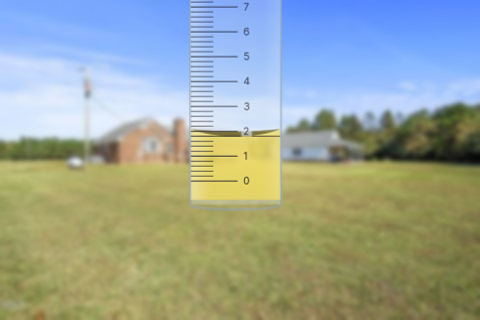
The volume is value=1.8 unit=mL
